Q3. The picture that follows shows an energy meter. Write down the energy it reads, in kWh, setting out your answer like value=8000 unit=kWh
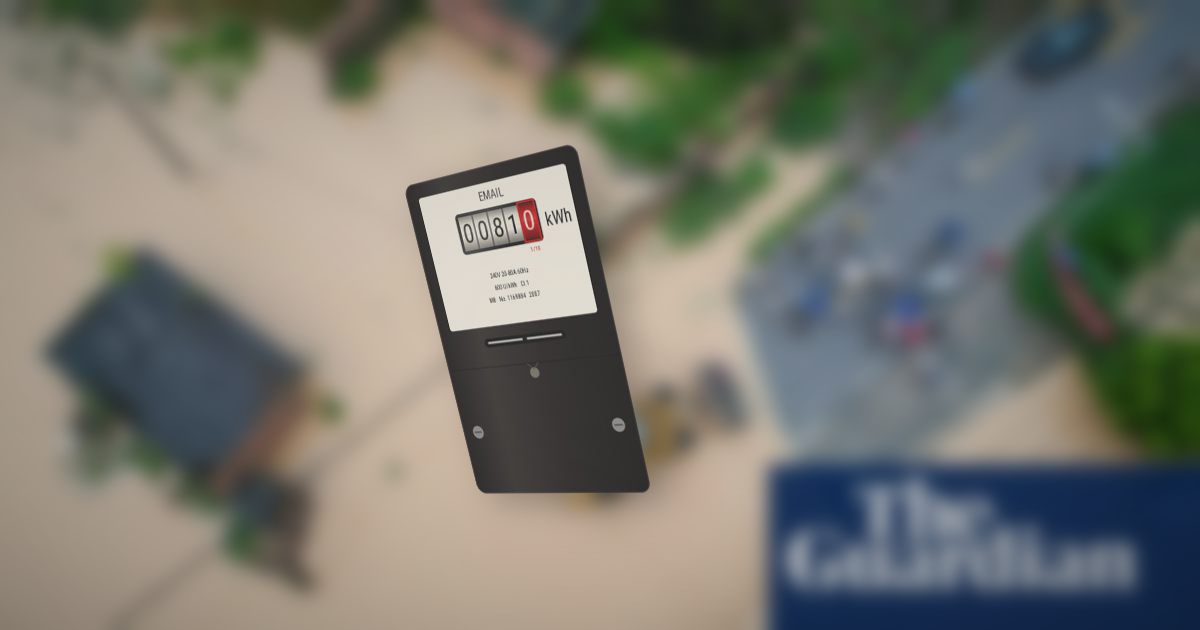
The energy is value=81.0 unit=kWh
